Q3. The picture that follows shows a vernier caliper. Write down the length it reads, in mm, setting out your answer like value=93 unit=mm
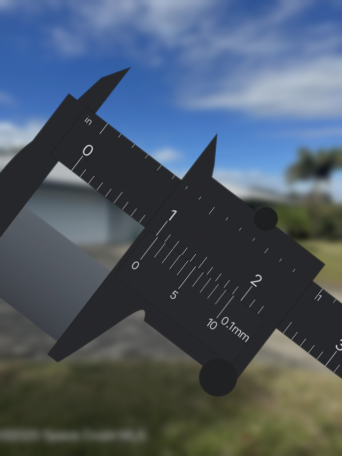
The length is value=10.2 unit=mm
